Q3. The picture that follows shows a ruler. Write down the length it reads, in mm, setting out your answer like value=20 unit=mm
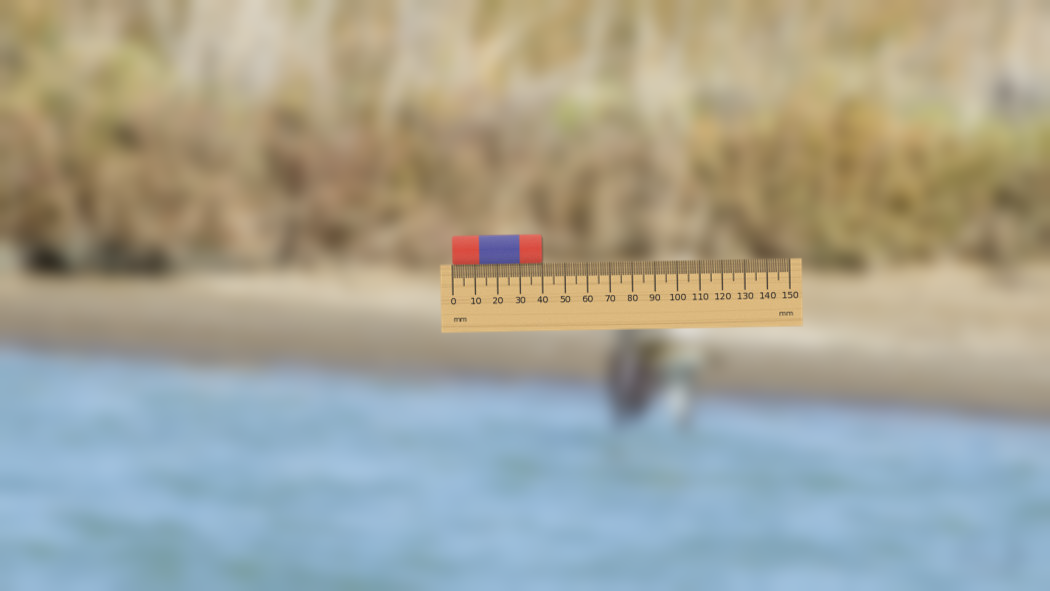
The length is value=40 unit=mm
